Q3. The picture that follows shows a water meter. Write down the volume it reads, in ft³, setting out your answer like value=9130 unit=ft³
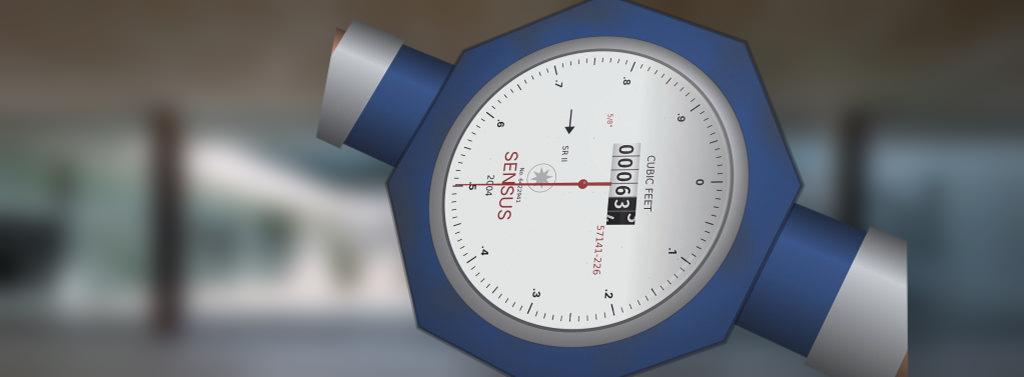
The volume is value=633.50 unit=ft³
